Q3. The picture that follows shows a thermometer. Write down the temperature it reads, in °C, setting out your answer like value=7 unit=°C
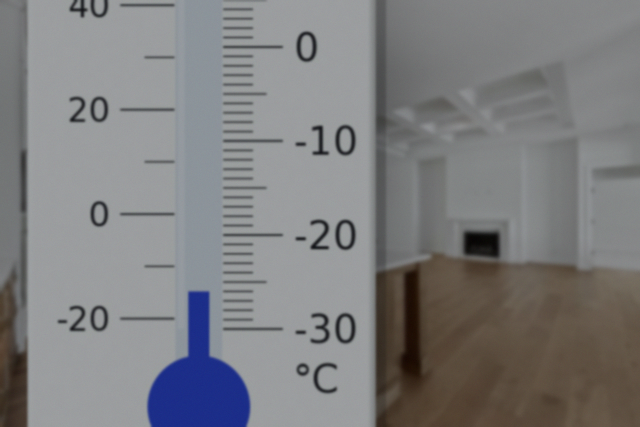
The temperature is value=-26 unit=°C
